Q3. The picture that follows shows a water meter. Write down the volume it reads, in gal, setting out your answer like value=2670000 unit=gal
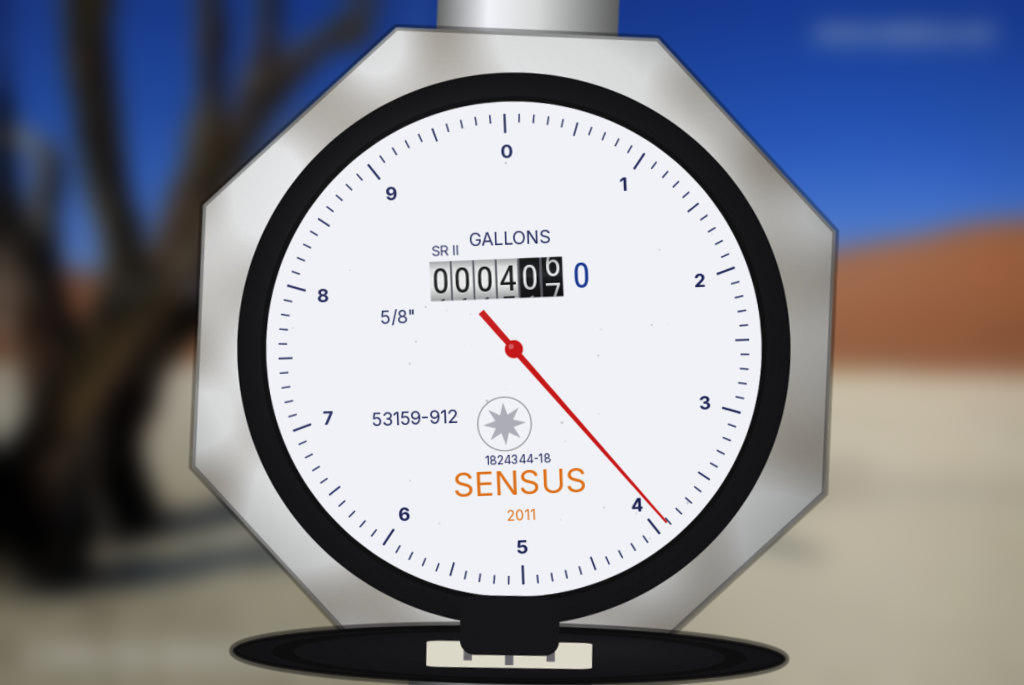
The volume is value=4063.9 unit=gal
